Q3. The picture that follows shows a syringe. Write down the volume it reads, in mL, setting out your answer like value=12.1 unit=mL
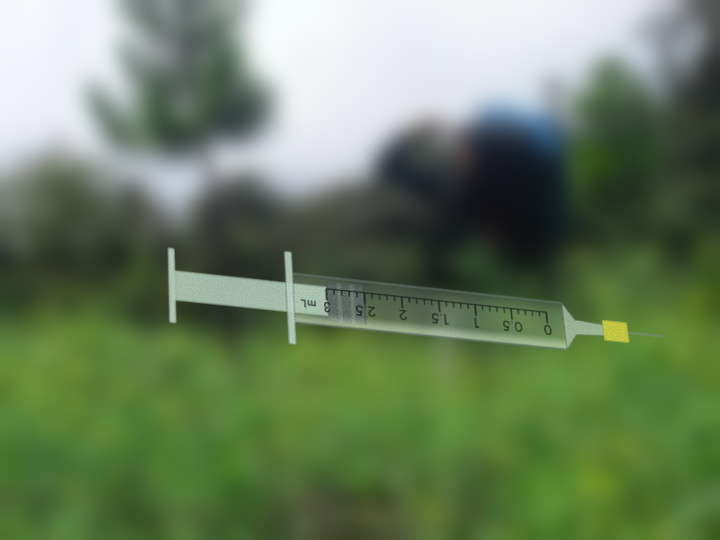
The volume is value=2.5 unit=mL
